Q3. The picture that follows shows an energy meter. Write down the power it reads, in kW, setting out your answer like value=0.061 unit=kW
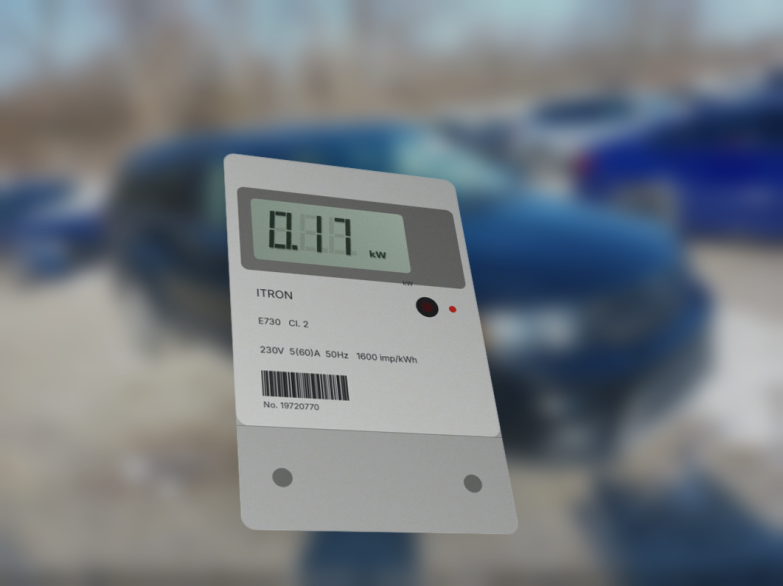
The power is value=0.17 unit=kW
